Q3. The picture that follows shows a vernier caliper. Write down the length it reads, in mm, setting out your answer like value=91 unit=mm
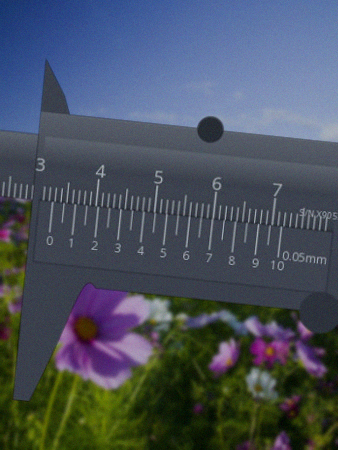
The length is value=32.6 unit=mm
